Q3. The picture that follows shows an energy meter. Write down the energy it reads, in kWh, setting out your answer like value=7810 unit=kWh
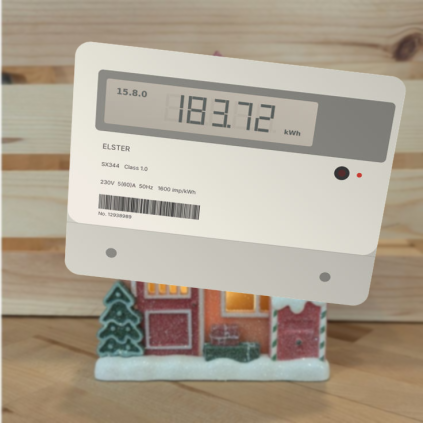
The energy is value=183.72 unit=kWh
